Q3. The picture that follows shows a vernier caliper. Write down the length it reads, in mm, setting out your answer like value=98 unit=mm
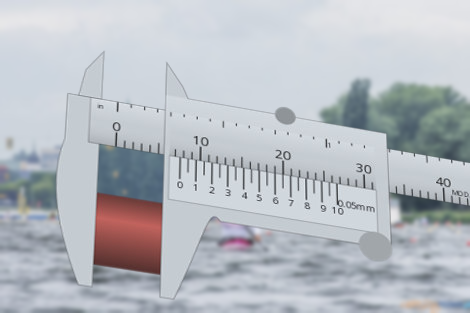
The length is value=7.6 unit=mm
